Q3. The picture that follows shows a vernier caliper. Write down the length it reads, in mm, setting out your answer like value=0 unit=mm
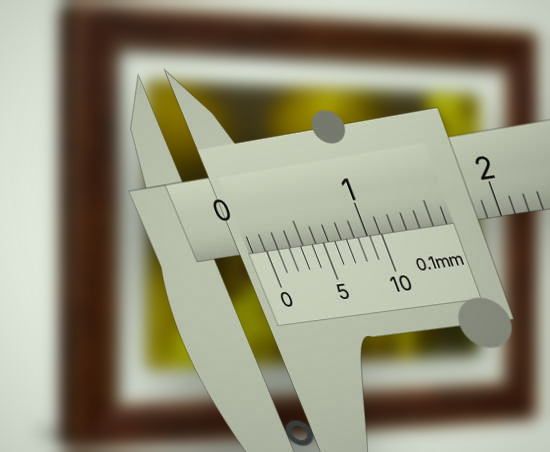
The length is value=2.1 unit=mm
